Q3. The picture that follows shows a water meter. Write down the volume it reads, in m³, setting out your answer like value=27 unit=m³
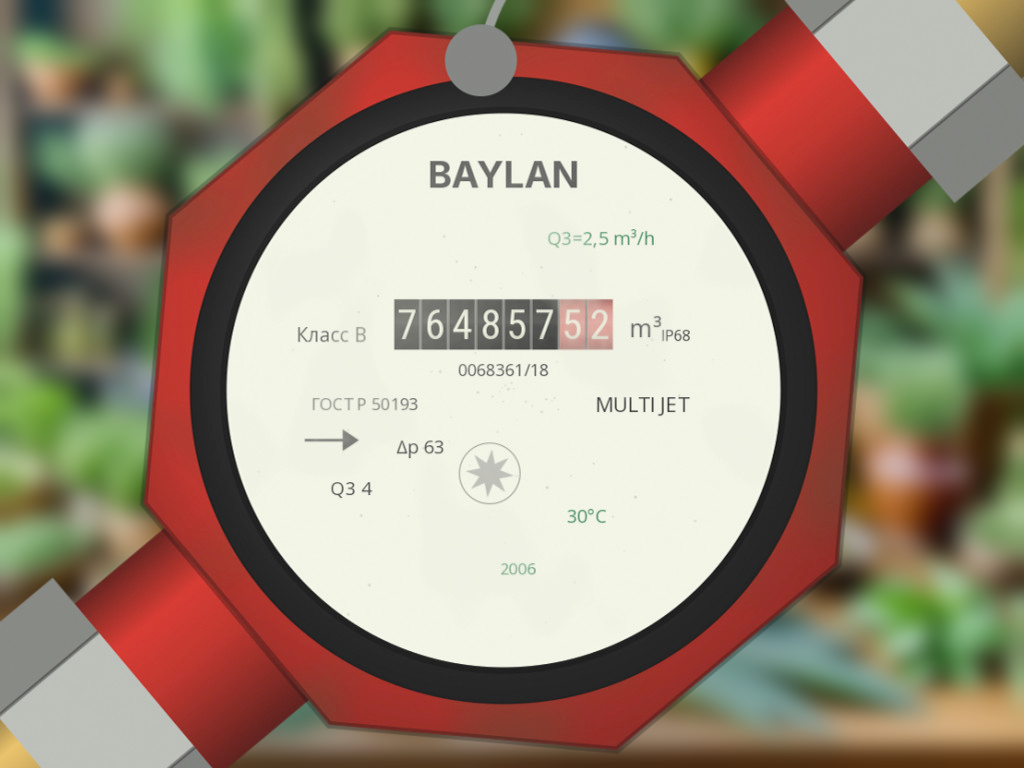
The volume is value=764857.52 unit=m³
